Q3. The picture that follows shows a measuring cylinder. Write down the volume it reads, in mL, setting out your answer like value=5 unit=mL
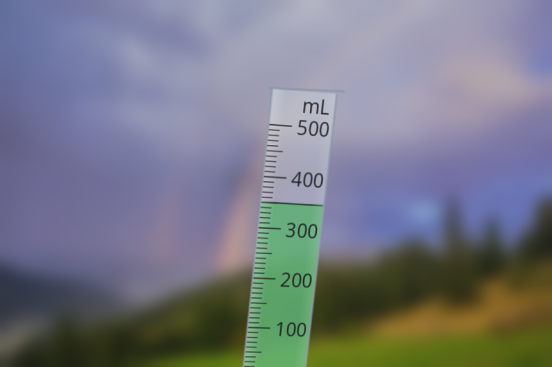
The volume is value=350 unit=mL
